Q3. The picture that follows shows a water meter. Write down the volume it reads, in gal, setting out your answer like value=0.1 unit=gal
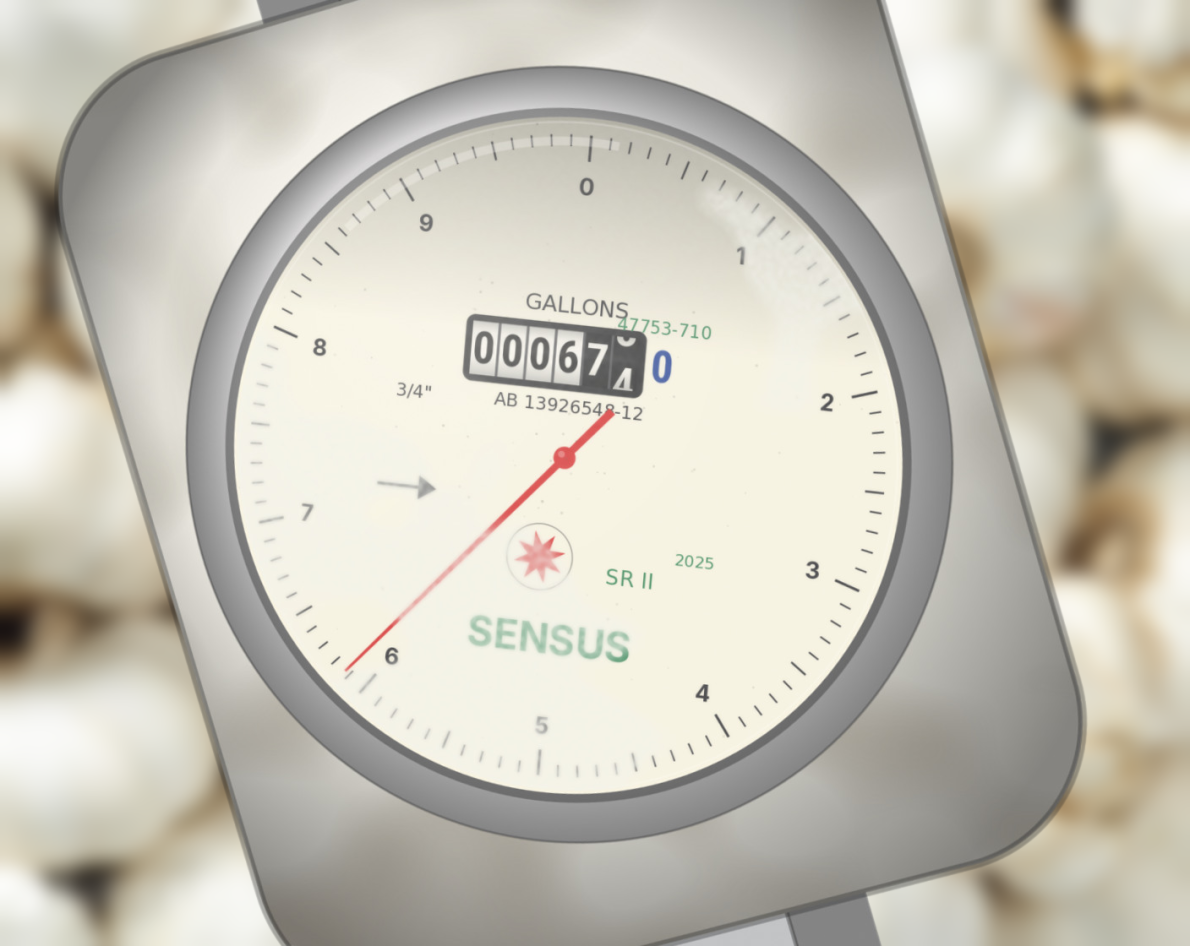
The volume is value=6736.1 unit=gal
